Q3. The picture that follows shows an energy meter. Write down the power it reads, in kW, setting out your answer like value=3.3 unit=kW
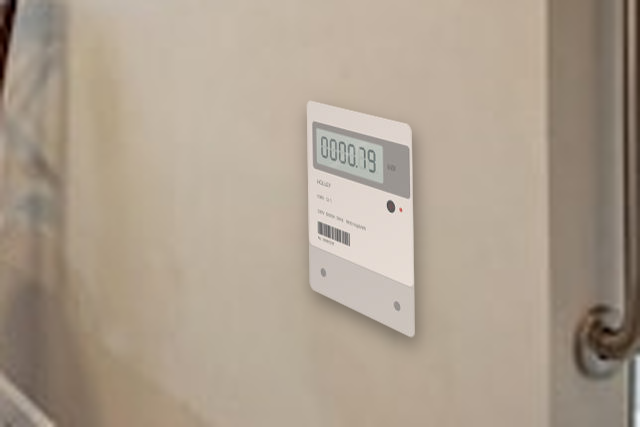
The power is value=0.79 unit=kW
